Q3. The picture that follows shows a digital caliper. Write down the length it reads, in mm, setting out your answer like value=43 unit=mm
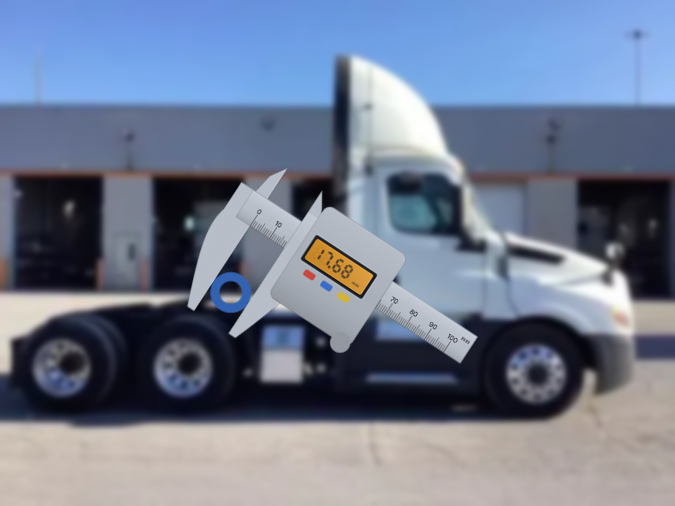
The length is value=17.68 unit=mm
